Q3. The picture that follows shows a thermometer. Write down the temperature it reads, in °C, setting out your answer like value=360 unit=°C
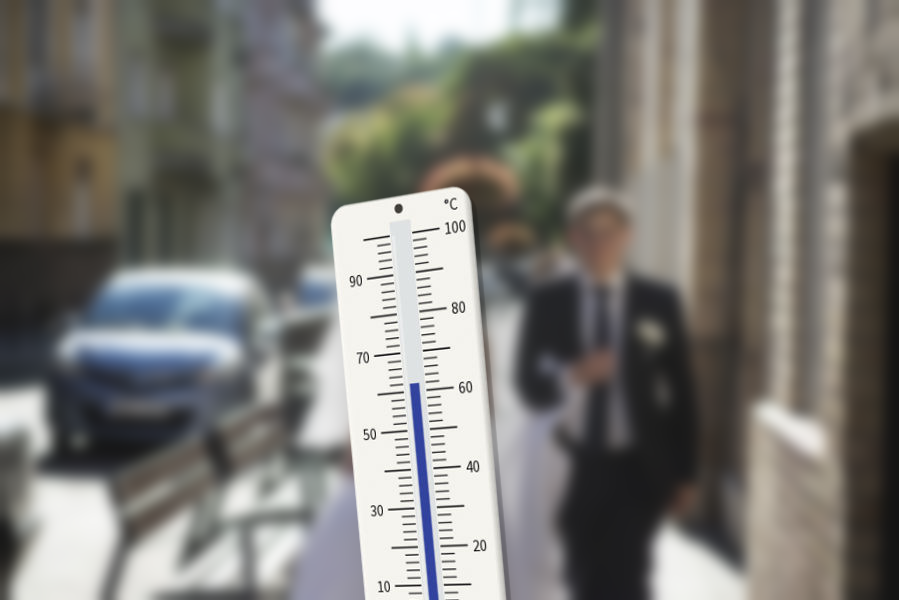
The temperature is value=62 unit=°C
